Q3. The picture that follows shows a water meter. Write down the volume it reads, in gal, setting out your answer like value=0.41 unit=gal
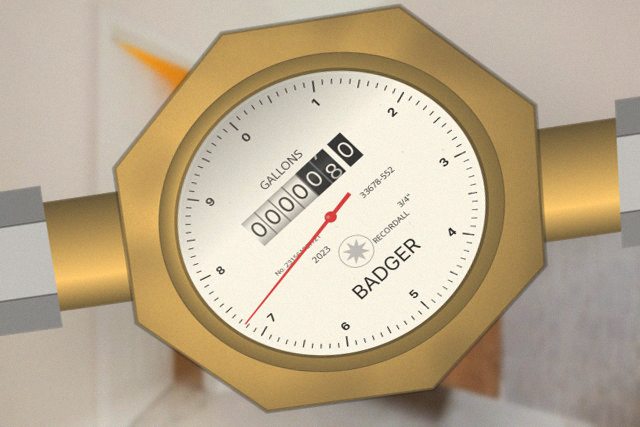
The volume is value=77.2 unit=gal
